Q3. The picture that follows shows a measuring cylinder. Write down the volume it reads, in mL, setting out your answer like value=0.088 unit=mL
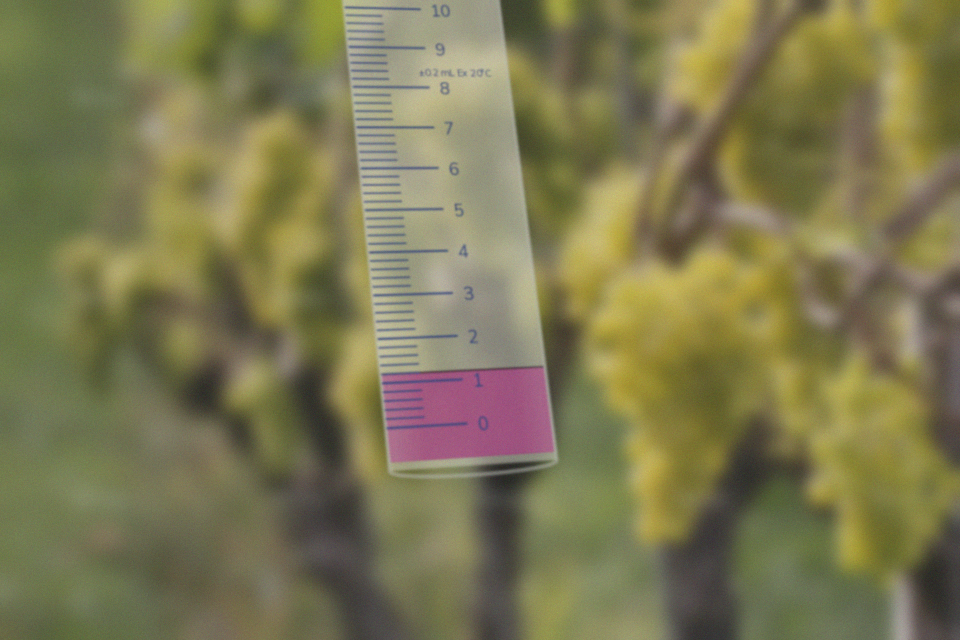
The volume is value=1.2 unit=mL
